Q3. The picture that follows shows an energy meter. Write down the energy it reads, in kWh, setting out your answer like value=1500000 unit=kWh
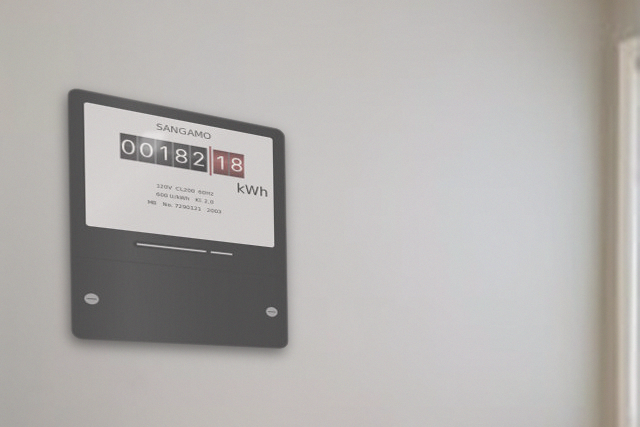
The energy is value=182.18 unit=kWh
